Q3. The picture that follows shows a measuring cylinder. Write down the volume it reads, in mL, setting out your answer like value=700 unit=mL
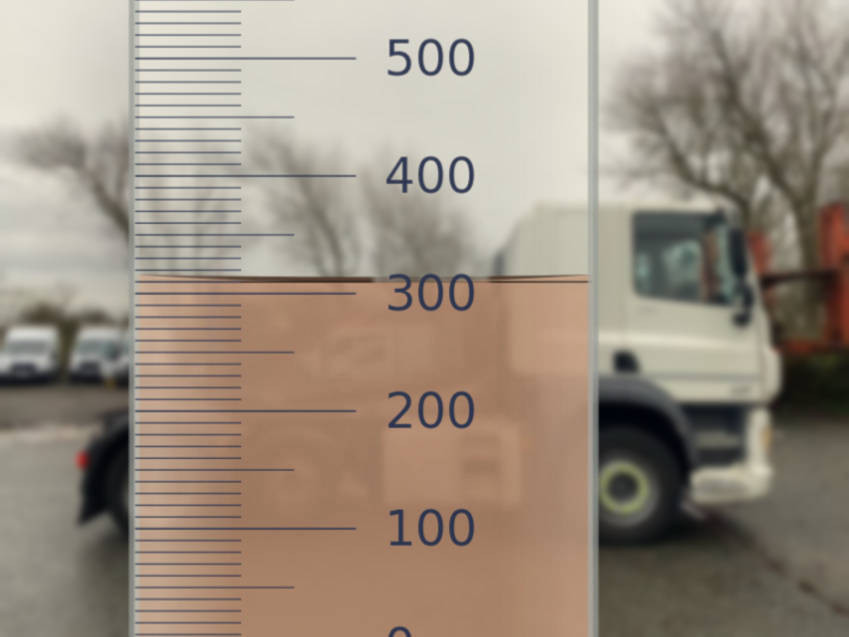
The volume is value=310 unit=mL
